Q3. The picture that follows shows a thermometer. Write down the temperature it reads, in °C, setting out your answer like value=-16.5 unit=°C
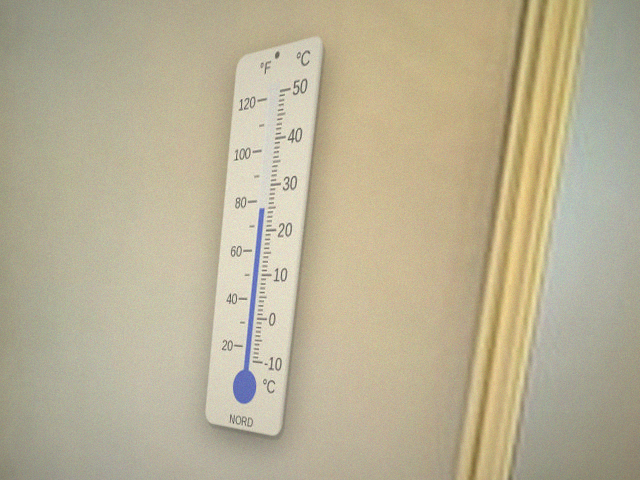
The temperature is value=25 unit=°C
